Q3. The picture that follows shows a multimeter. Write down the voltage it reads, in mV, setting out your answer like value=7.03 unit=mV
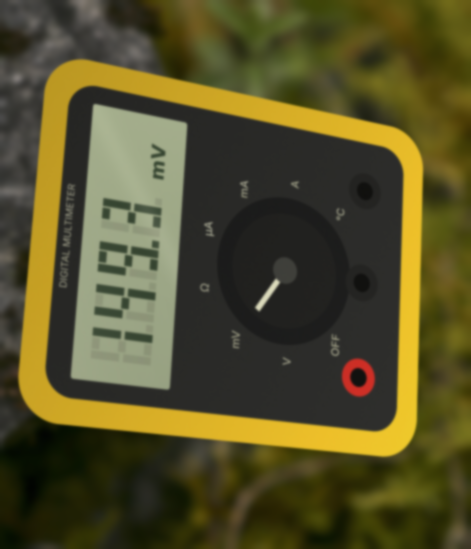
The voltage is value=149.3 unit=mV
